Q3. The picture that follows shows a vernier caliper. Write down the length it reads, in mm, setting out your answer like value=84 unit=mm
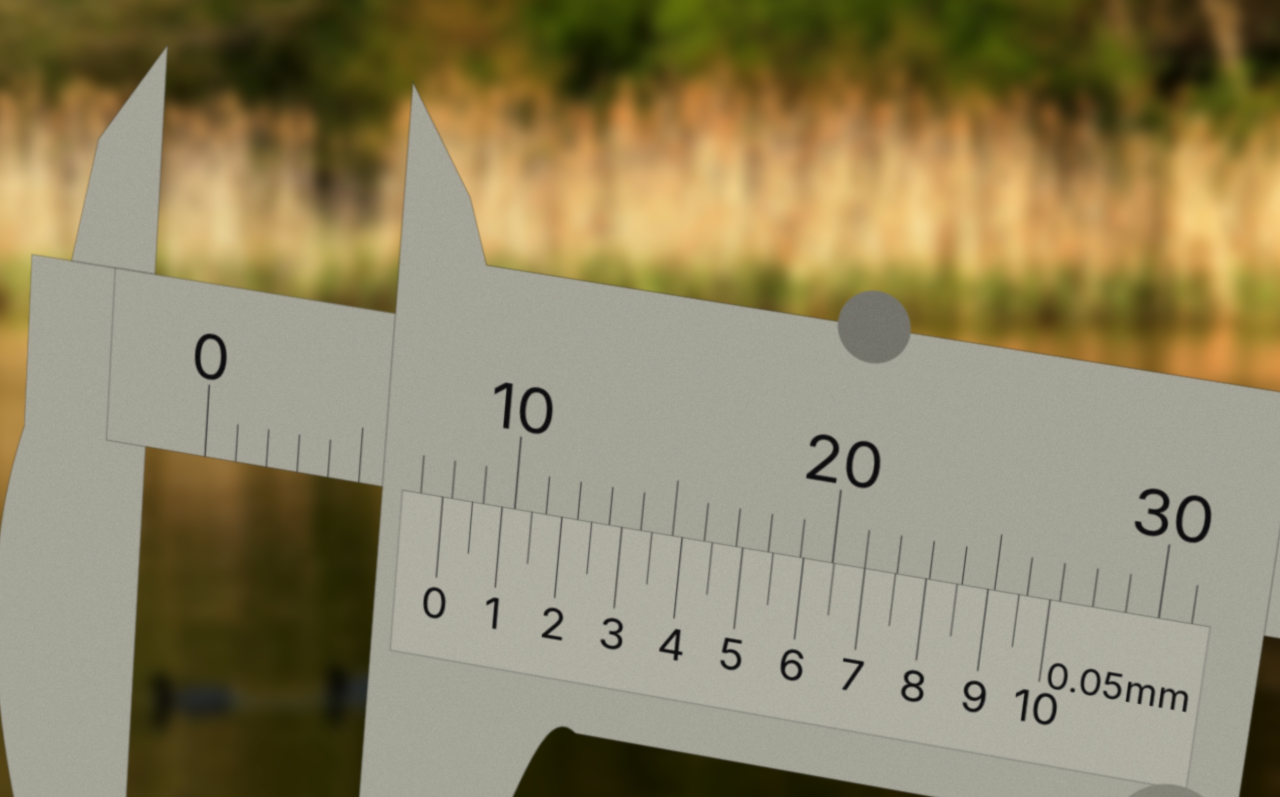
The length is value=7.70 unit=mm
